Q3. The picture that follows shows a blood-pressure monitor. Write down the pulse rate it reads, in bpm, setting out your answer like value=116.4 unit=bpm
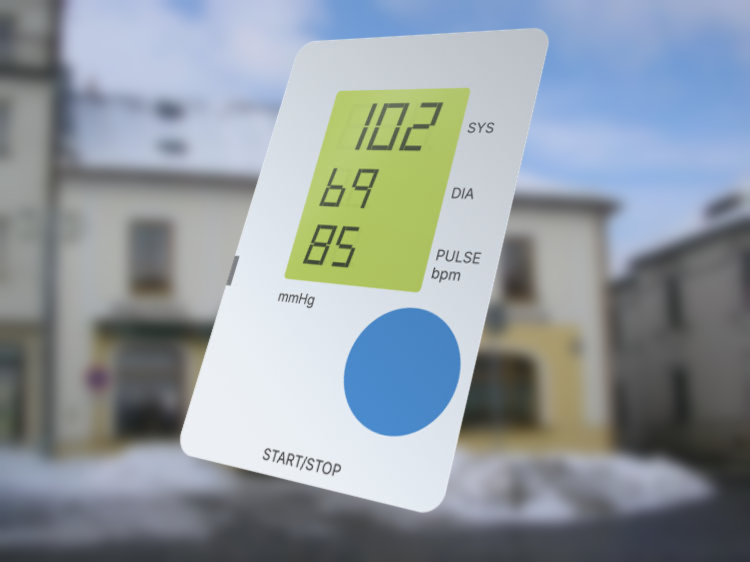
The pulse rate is value=85 unit=bpm
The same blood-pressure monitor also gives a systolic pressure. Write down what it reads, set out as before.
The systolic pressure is value=102 unit=mmHg
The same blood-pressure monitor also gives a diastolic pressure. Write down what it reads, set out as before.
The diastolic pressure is value=69 unit=mmHg
